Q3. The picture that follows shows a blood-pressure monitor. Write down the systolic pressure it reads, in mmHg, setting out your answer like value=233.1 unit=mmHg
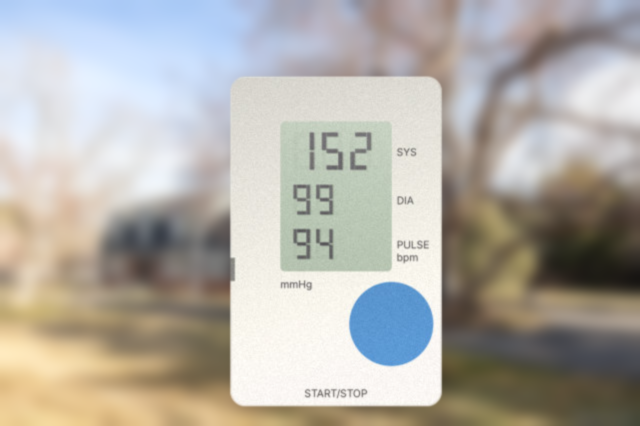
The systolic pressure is value=152 unit=mmHg
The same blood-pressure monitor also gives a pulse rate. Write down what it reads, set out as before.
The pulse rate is value=94 unit=bpm
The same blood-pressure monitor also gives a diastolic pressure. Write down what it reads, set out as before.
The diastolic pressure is value=99 unit=mmHg
